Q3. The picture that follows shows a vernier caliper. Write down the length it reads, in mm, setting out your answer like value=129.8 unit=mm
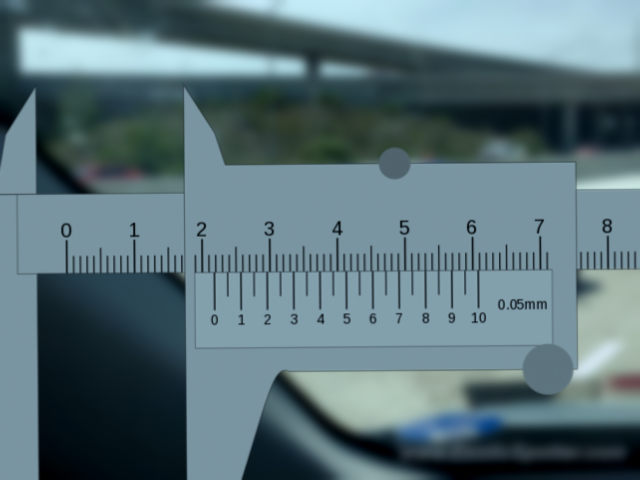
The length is value=21.8 unit=mm
